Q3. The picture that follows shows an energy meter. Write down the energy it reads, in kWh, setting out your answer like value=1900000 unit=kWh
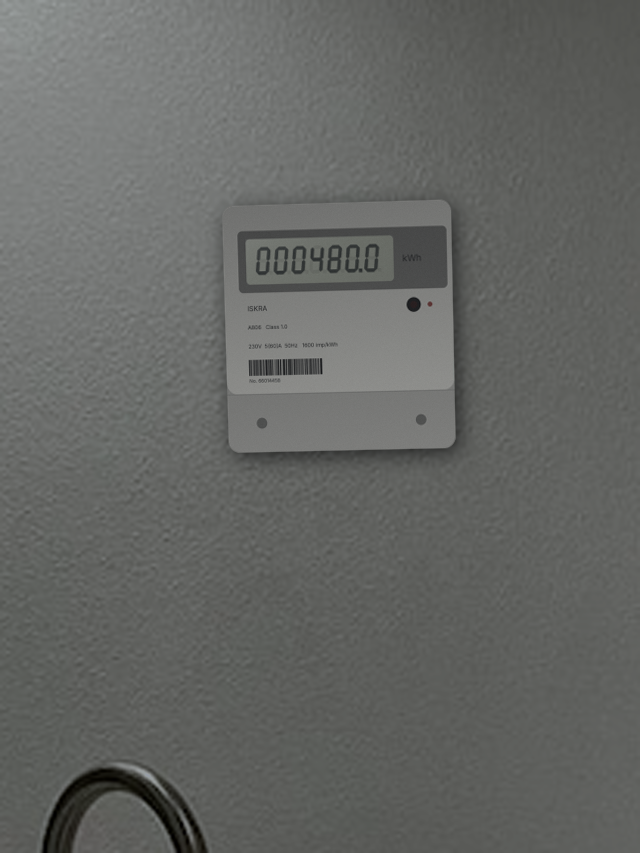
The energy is value=480.0 unit=kWh
